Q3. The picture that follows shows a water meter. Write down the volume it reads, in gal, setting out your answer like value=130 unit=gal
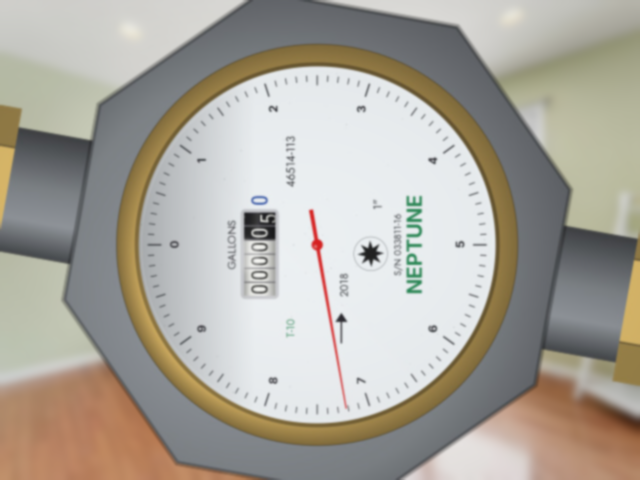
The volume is value=47.2 unit=gal
